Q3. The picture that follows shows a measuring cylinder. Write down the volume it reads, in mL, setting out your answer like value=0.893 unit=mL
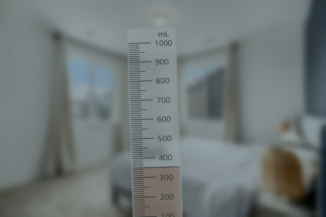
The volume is value=350 unit=mL
